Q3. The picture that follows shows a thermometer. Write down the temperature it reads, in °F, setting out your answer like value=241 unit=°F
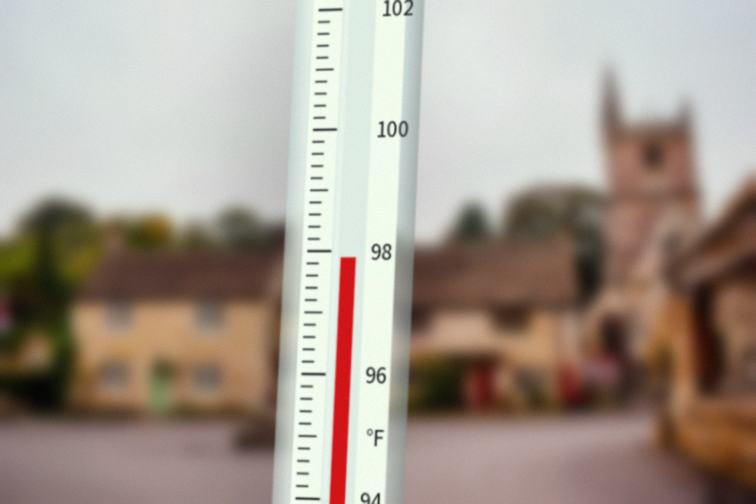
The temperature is value=97.9 unit=°F
